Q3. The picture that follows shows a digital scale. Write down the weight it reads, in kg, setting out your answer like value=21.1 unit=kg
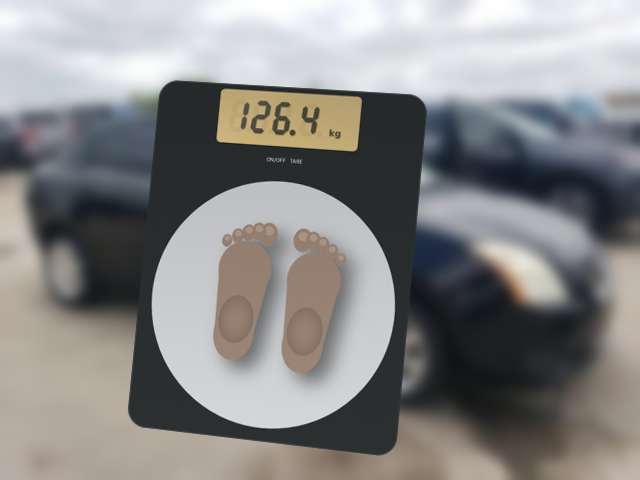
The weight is value=126.4 unit=kg
